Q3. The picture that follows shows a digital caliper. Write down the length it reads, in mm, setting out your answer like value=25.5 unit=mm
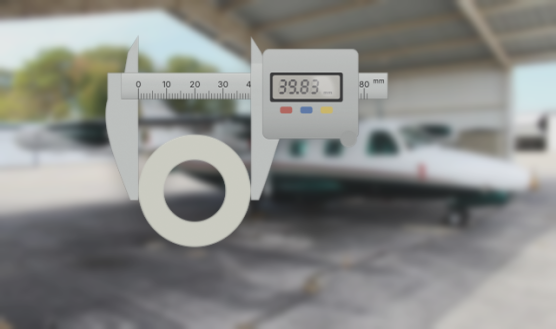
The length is value=39.83 unit=mm
